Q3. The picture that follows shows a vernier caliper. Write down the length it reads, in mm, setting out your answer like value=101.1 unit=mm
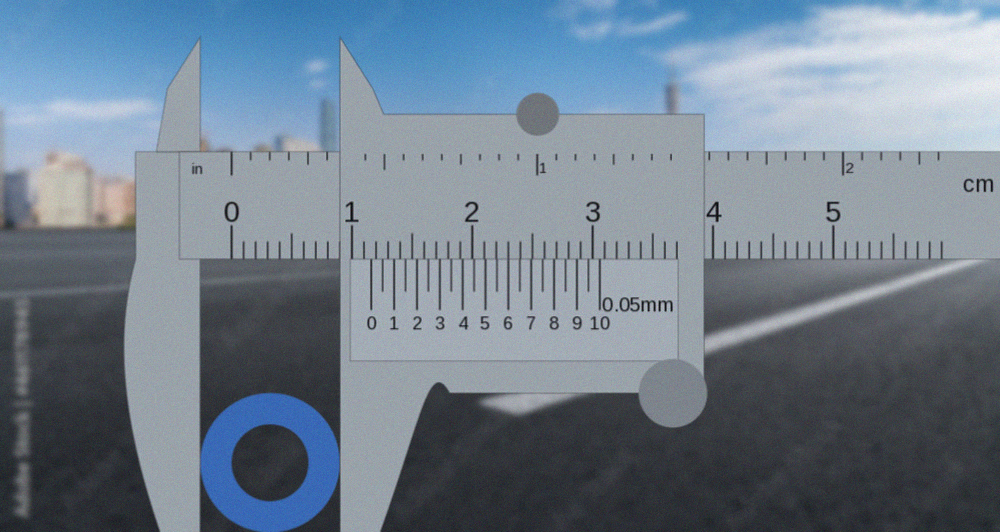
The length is value=11.6 unit=mm
